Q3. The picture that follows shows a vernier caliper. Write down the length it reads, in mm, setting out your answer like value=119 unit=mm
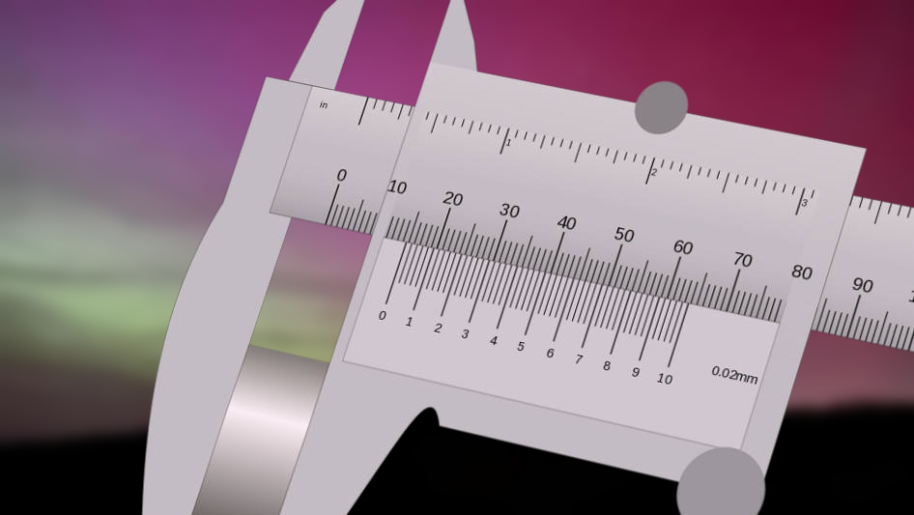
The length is value=14.6 unit=mm
